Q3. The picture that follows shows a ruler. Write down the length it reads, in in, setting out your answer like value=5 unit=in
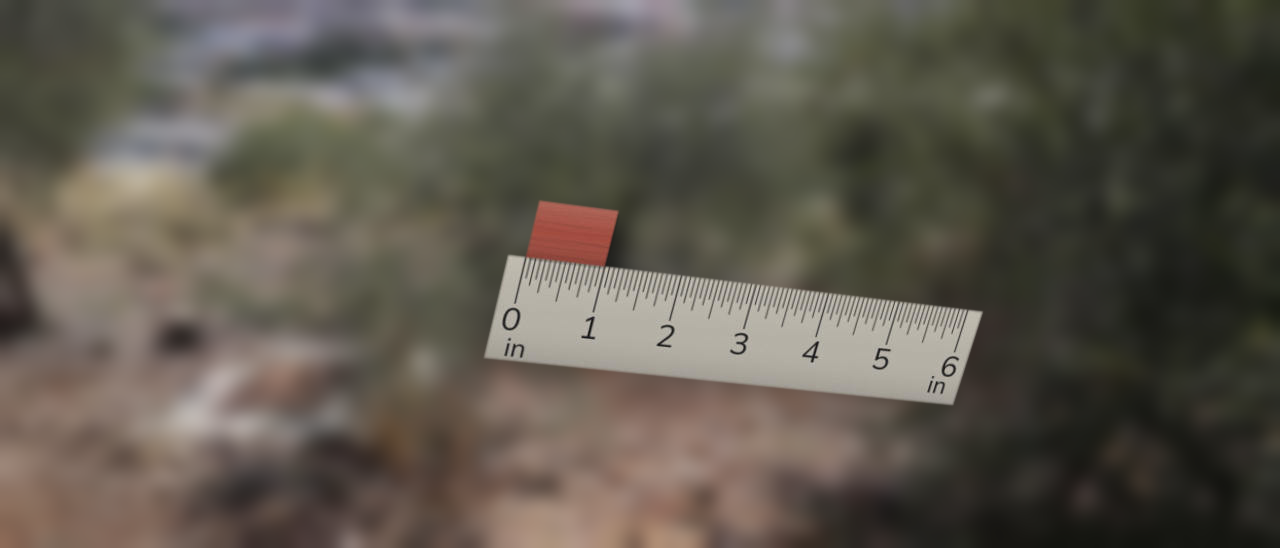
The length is value=1 unit=in
